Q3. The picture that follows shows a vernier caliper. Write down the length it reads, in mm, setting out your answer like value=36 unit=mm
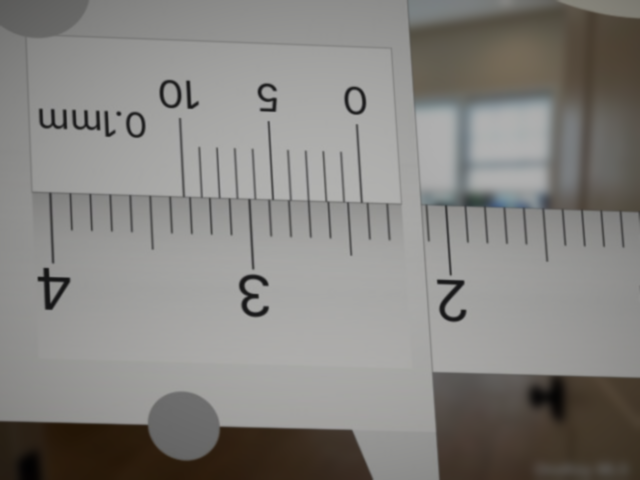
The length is value=24.3 unit=mm
